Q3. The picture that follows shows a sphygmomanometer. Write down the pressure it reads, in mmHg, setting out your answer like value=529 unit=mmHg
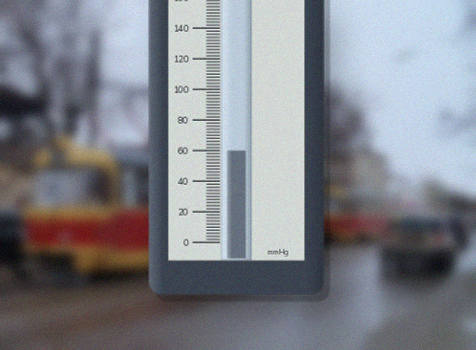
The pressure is value=60 unit=mmHg
